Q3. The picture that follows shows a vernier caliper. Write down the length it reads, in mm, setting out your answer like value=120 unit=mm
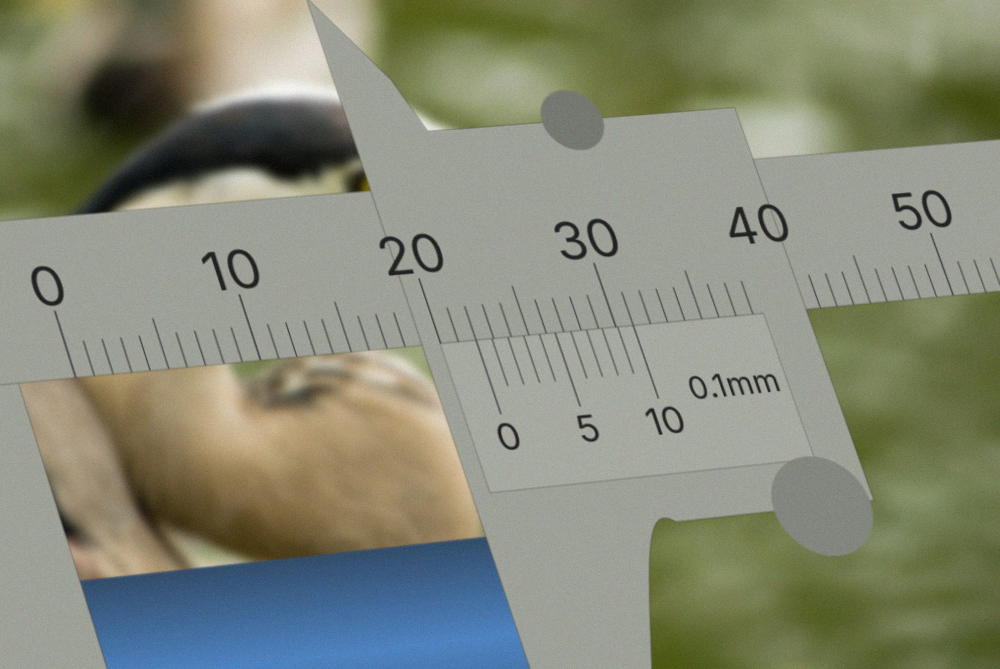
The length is value=22.0 unit=mm
